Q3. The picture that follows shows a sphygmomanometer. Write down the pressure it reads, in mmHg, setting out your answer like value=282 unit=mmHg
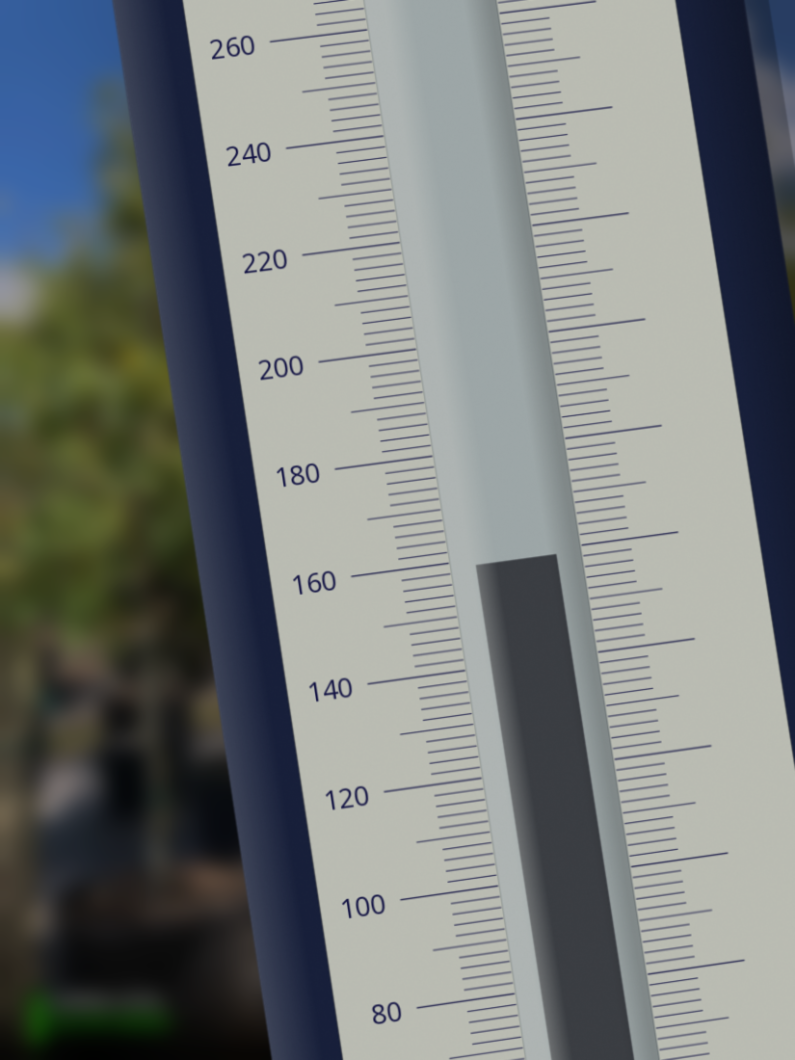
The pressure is value=159 unit=mmHg
